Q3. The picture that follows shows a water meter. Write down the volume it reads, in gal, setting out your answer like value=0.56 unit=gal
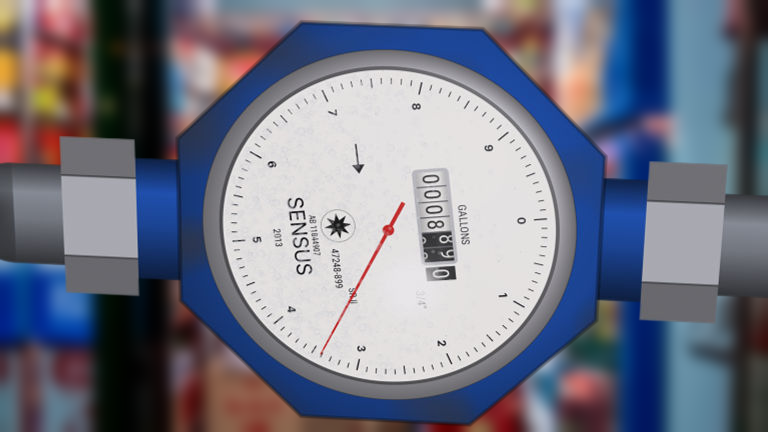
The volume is value=8893.4 unit=gal
